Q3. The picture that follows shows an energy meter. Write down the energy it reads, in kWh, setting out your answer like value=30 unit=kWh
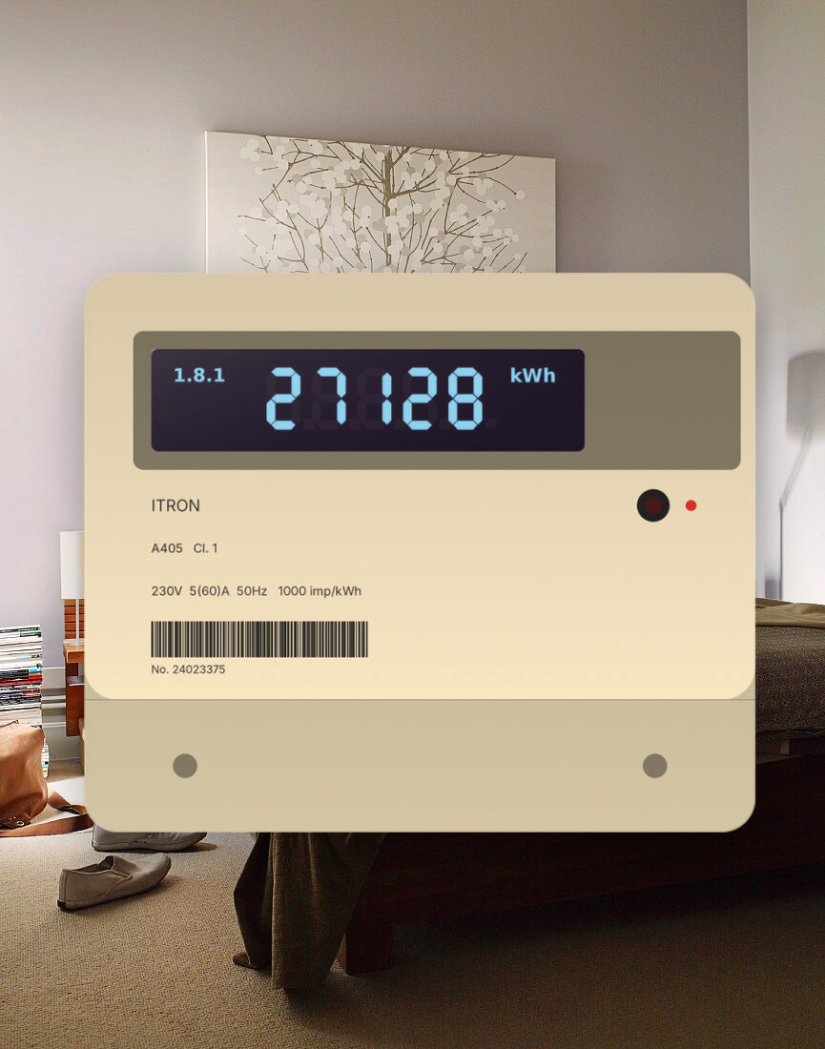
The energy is value=27128 unit=kWh
